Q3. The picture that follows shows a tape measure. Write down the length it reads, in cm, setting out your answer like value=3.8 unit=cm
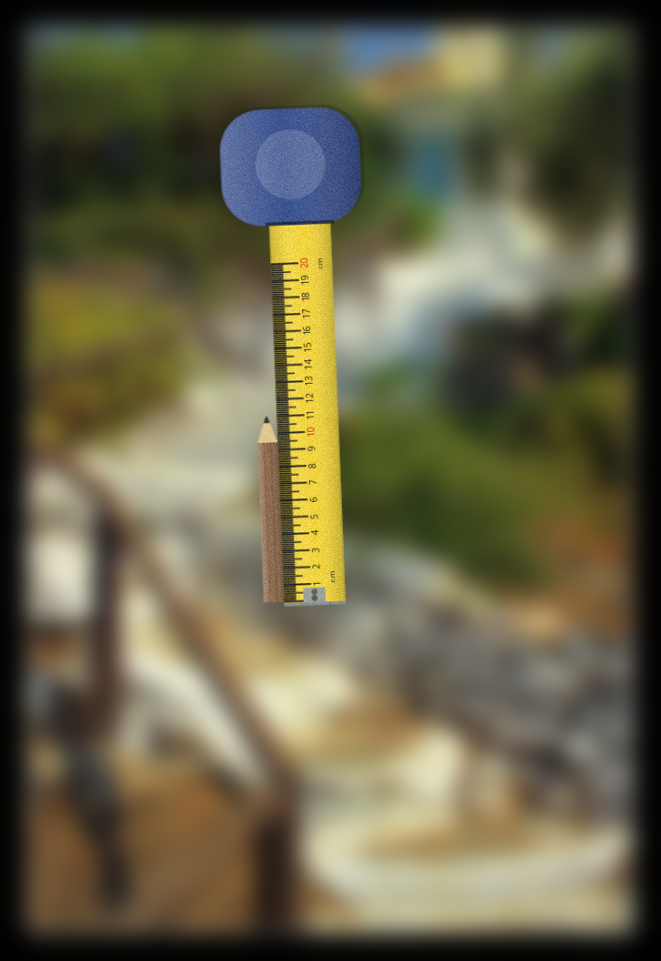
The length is value=11 unit=cm
